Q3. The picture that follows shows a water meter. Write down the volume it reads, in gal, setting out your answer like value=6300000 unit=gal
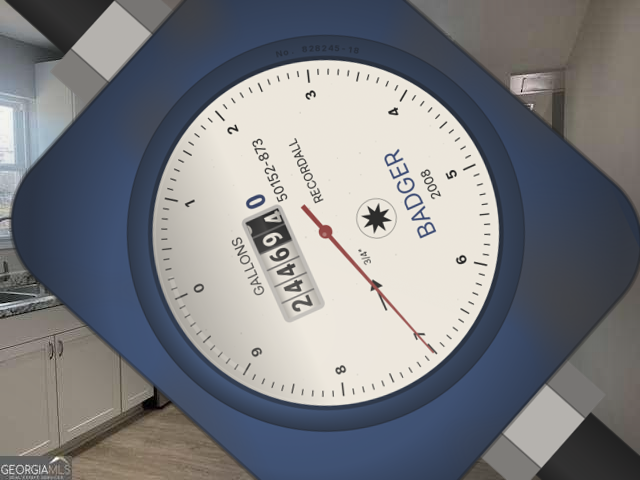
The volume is value=2446937.0 unit=gal
